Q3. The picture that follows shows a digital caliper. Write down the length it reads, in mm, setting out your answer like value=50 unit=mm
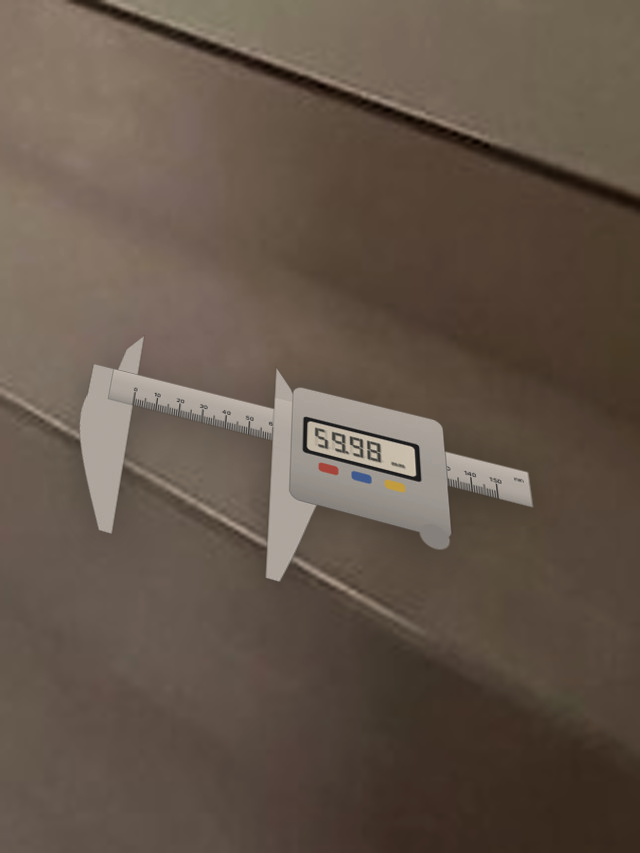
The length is value=59.98 unit=mm
